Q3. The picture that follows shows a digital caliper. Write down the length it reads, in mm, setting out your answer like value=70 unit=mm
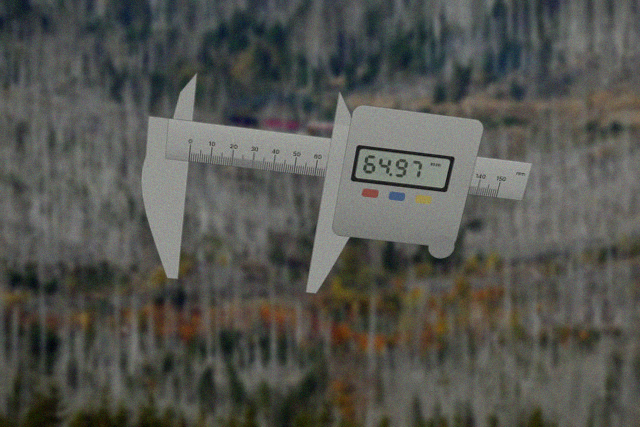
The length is value=64.97 unit=mm
